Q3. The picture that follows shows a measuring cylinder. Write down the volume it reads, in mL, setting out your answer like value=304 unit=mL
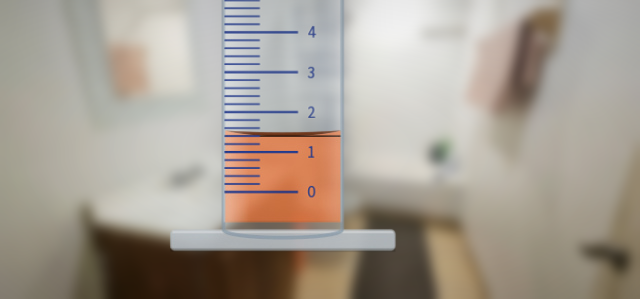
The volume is value=1.4 unit=mL
